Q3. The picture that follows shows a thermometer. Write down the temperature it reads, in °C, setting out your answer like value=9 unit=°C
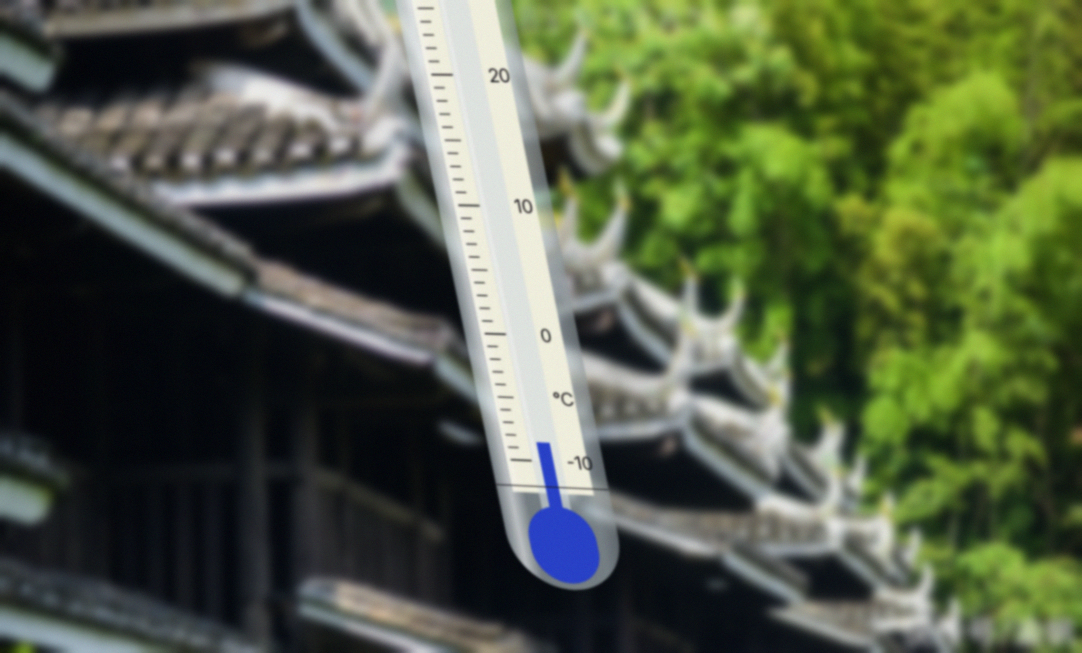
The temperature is value=-8.5 unit=°C
